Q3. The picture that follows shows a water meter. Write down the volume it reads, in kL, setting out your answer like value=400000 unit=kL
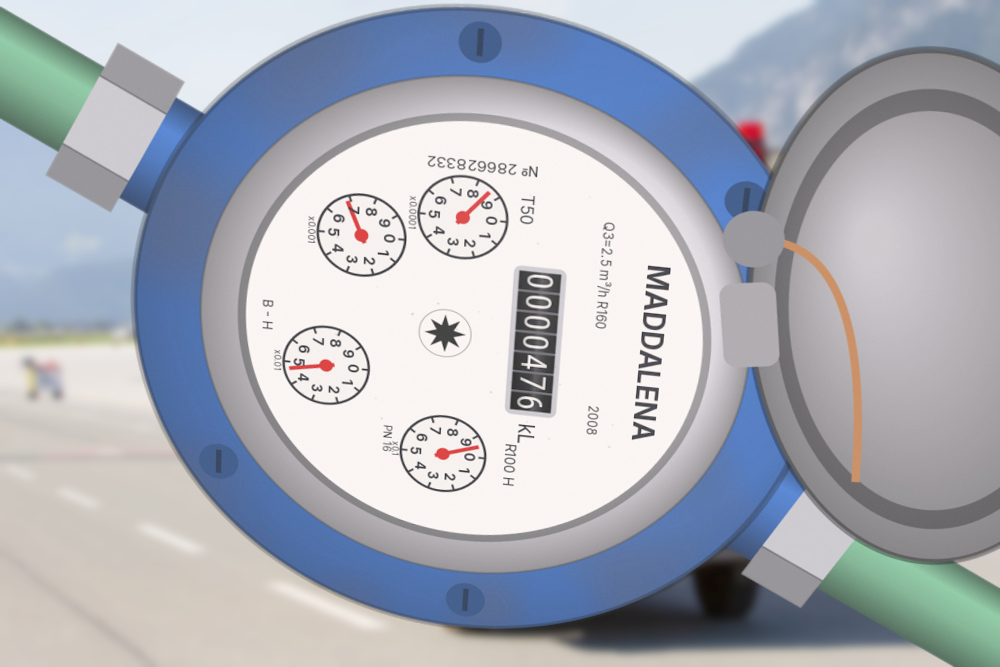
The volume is value=475.9468 unit=kL
